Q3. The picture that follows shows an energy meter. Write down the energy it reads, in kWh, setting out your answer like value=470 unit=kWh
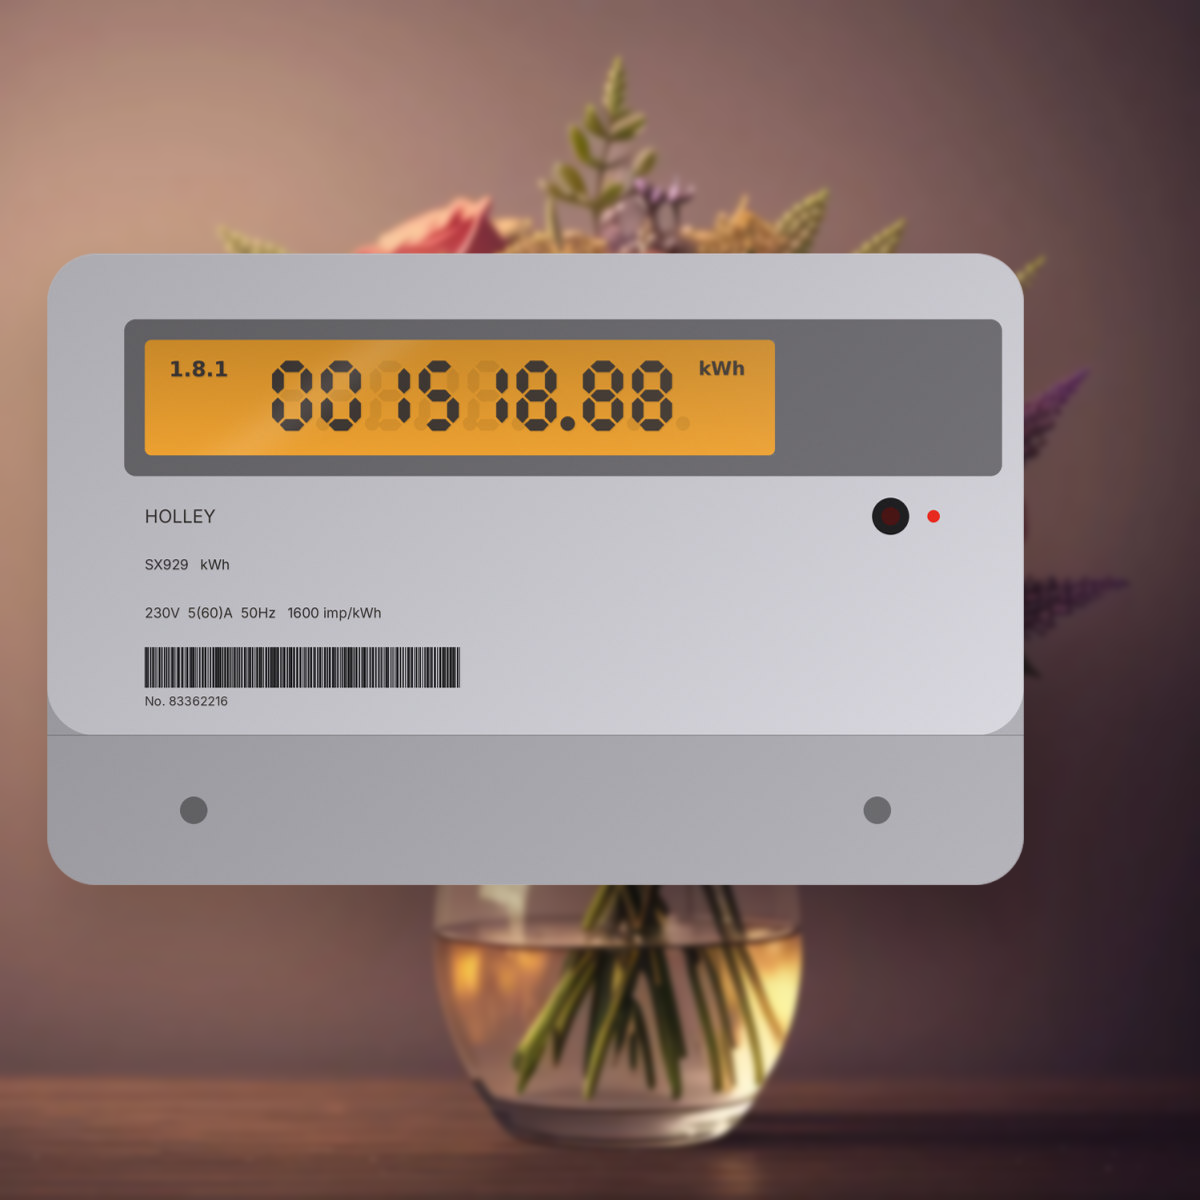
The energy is value=1518.88 unit=kWh
